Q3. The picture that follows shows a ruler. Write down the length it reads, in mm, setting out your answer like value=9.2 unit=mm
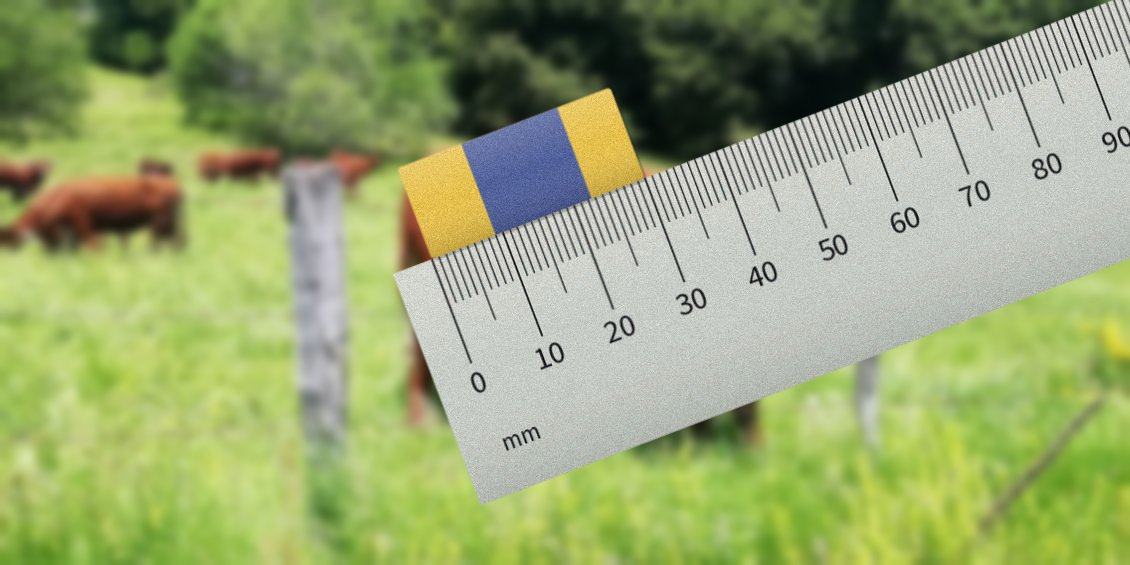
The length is value=30 unit=mm
